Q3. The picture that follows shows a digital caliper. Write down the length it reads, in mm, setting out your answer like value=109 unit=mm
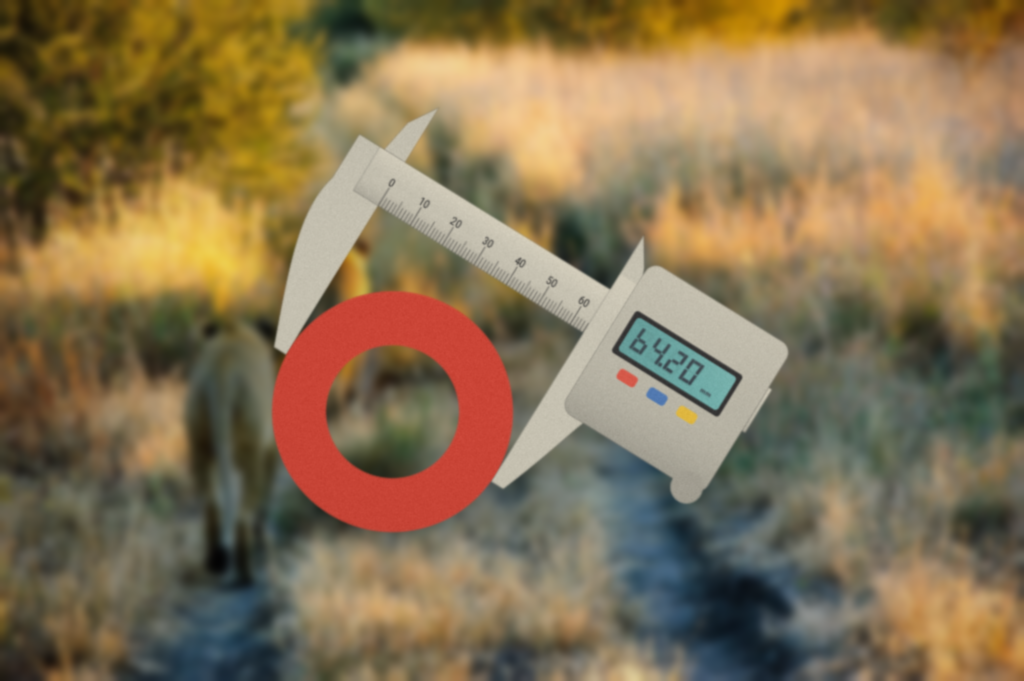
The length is value=64.20 unit=mm
